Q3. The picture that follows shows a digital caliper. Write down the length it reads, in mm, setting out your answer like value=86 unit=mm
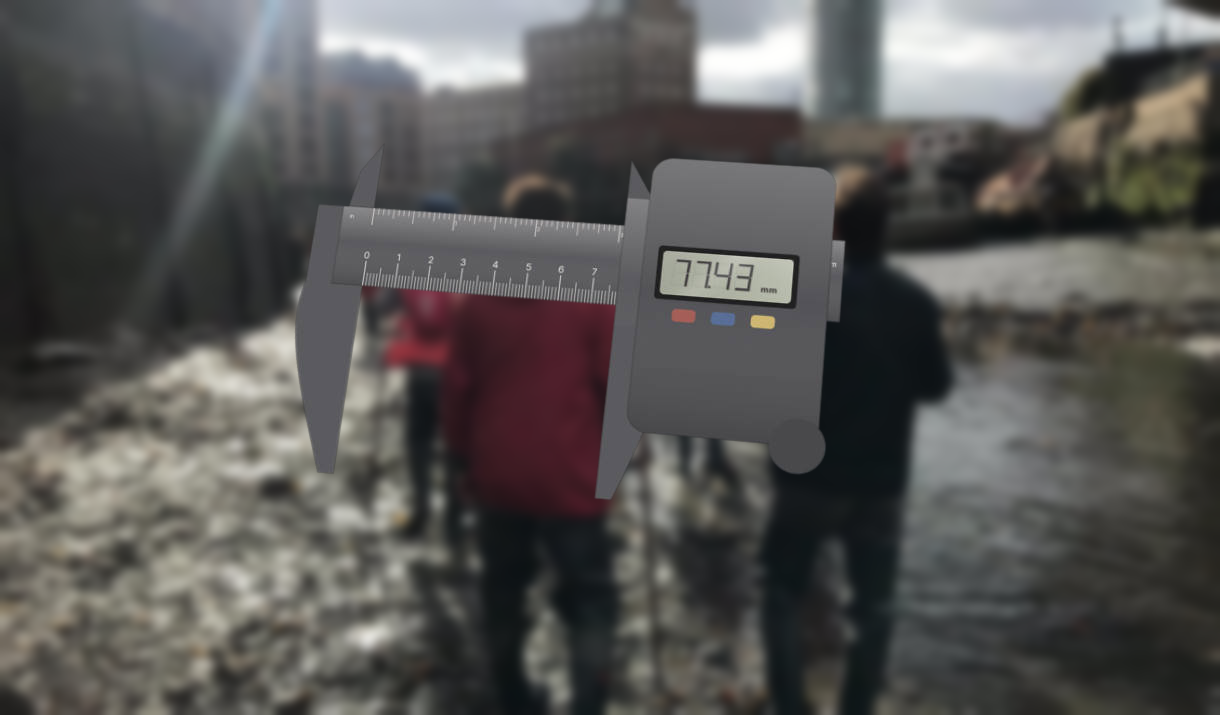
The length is value=77.43 unit=mm
